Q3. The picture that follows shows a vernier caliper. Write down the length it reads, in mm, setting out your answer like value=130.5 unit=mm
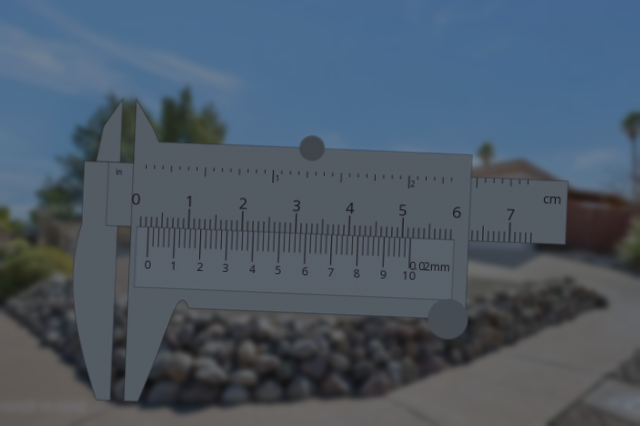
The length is value=2.5 unit=mm
